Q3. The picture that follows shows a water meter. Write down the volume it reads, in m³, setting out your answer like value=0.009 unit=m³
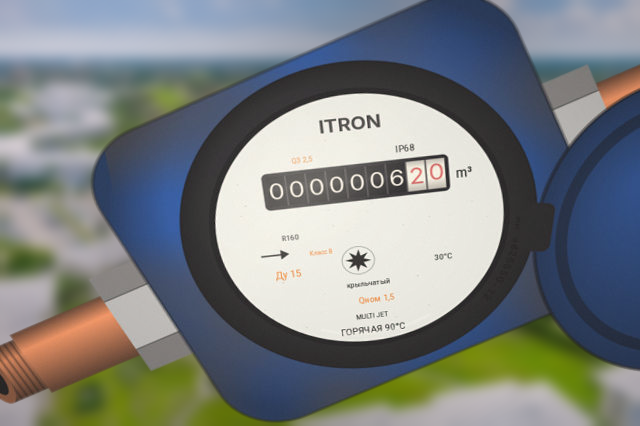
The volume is value=6.20 unit=m³
